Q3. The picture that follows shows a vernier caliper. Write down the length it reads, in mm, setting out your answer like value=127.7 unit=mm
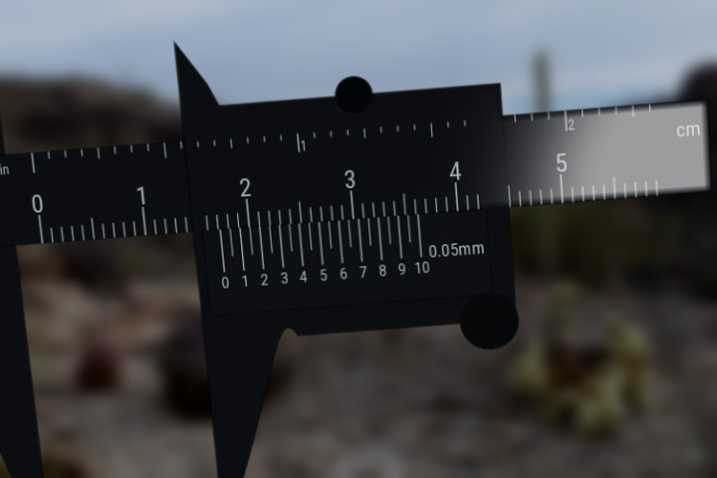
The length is value=17.2 unit=mm
